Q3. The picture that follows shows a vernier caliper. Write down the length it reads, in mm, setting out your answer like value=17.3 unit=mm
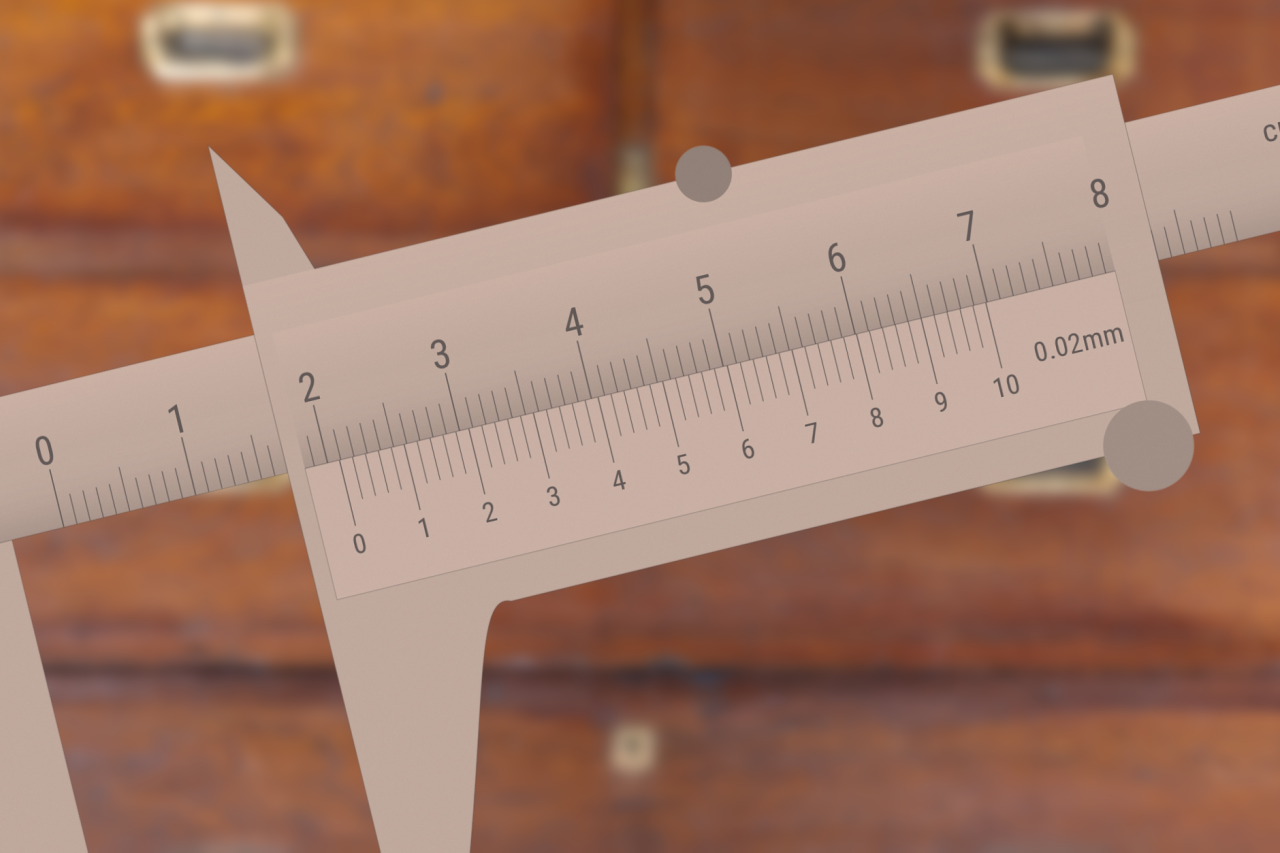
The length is value=20.9 unit=mm
